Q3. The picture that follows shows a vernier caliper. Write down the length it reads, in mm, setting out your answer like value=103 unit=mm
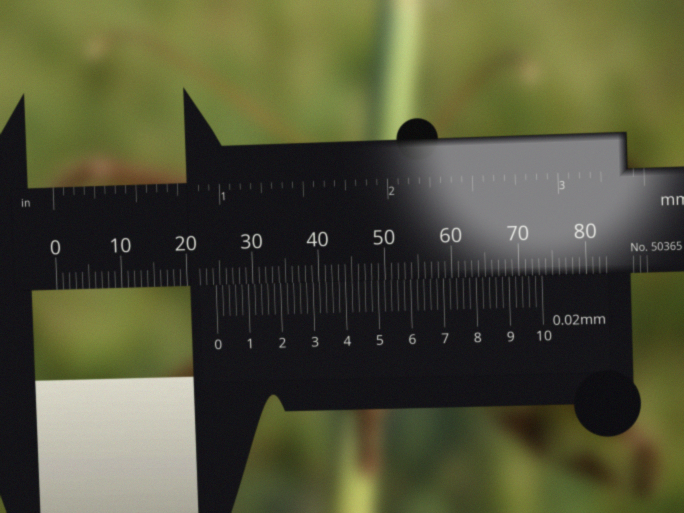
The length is value=24.4 unit=mm
